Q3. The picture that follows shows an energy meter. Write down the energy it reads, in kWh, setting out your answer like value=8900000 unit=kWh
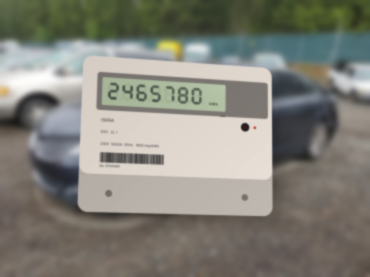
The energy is value=2465780 unit=kWh
